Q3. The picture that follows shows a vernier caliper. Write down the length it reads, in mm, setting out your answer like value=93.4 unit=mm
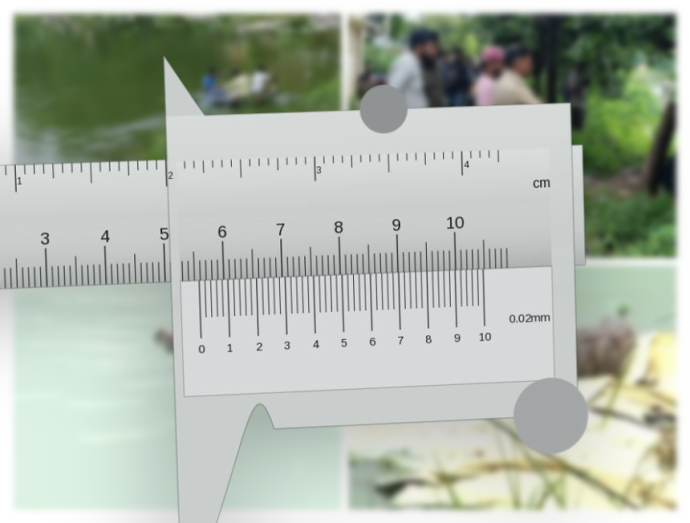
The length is value=55.8 unit=mm
